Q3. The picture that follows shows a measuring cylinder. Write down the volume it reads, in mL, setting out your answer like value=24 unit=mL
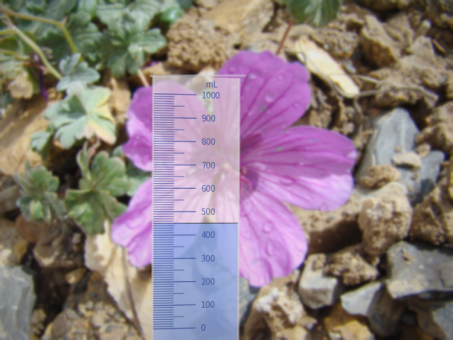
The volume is value=450 unit=mL
